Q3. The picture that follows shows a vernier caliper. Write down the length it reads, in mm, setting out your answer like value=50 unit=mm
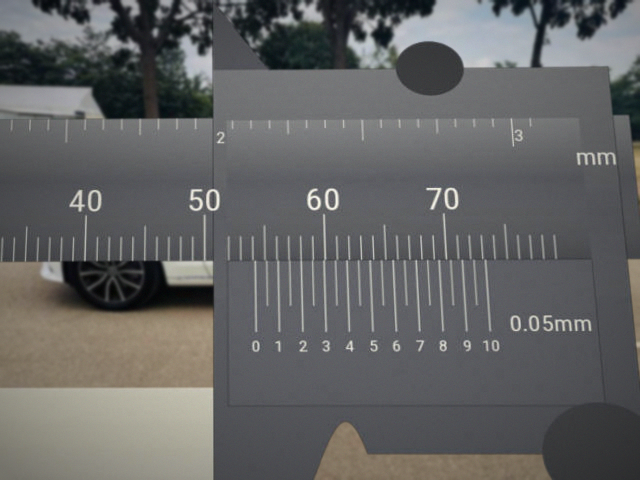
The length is value=54.2 unit=mm
